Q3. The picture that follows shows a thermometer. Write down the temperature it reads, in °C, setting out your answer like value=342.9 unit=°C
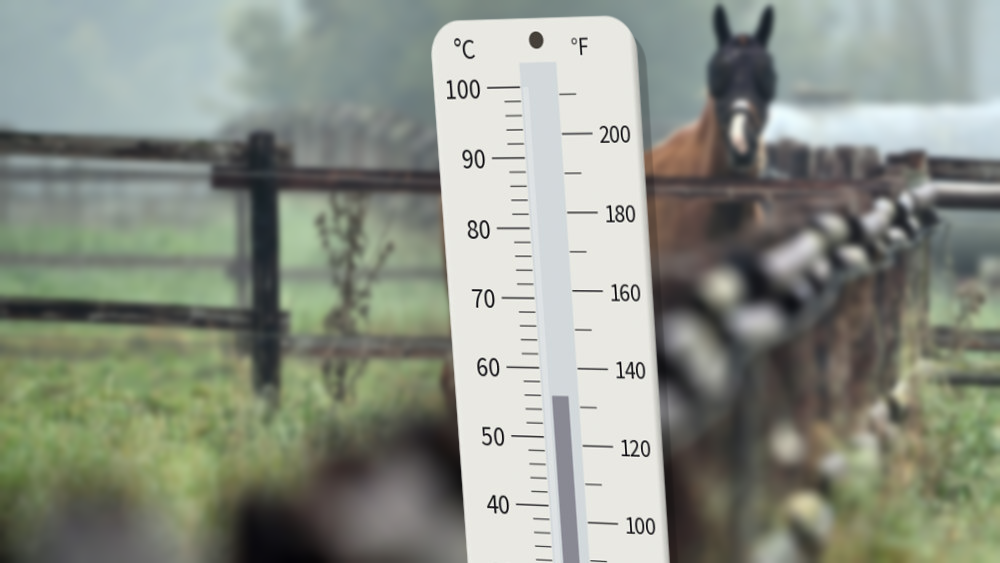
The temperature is value=56 unit=°C
